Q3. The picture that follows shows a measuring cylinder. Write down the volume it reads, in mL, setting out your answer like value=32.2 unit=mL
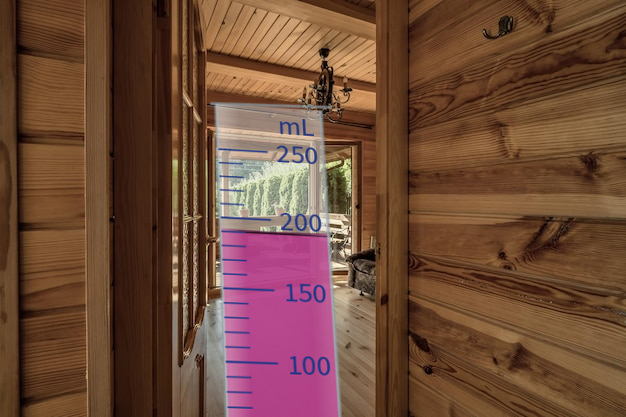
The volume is value=190 unit=mL
